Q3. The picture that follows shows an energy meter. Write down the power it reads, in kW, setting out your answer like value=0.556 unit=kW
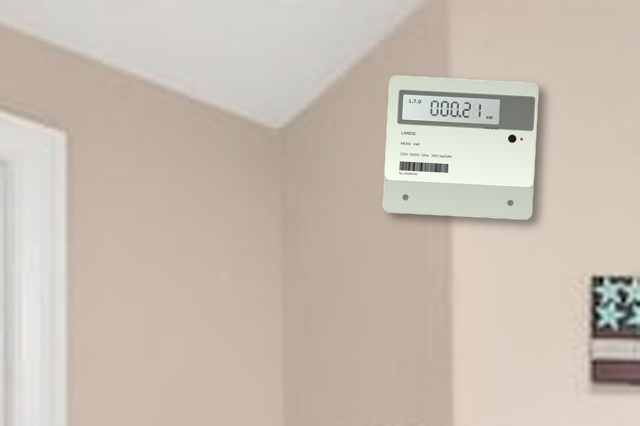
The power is value=0.21 unit=kW
